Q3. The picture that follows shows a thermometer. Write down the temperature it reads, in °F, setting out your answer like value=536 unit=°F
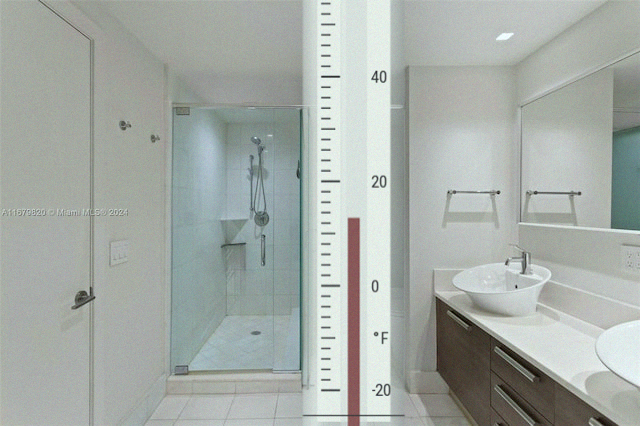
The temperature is value=13 unit=°F
